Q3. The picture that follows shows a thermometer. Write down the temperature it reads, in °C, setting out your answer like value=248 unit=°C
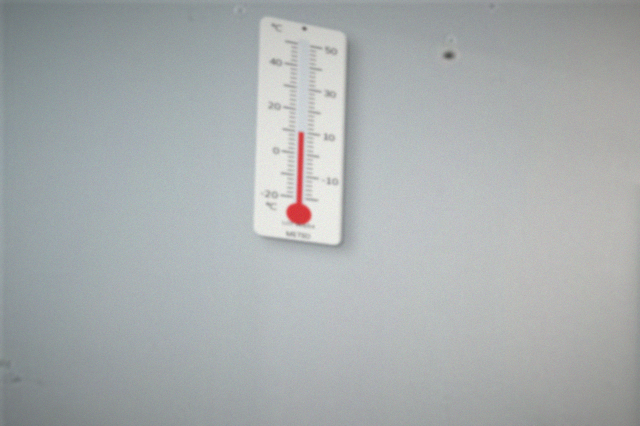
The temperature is value=10 unit=°C
